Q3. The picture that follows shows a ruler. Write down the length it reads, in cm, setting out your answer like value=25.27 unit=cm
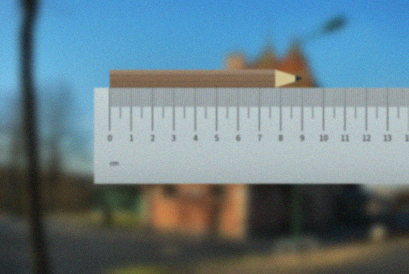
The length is value=9 unit=cm
